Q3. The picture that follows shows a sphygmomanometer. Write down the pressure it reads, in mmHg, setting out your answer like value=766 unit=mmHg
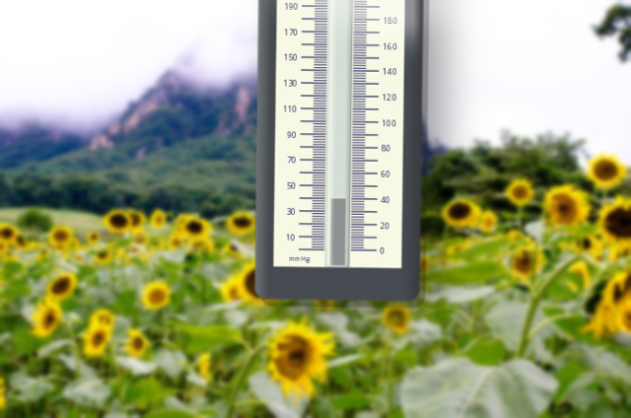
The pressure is value=40 unit=mmHg
